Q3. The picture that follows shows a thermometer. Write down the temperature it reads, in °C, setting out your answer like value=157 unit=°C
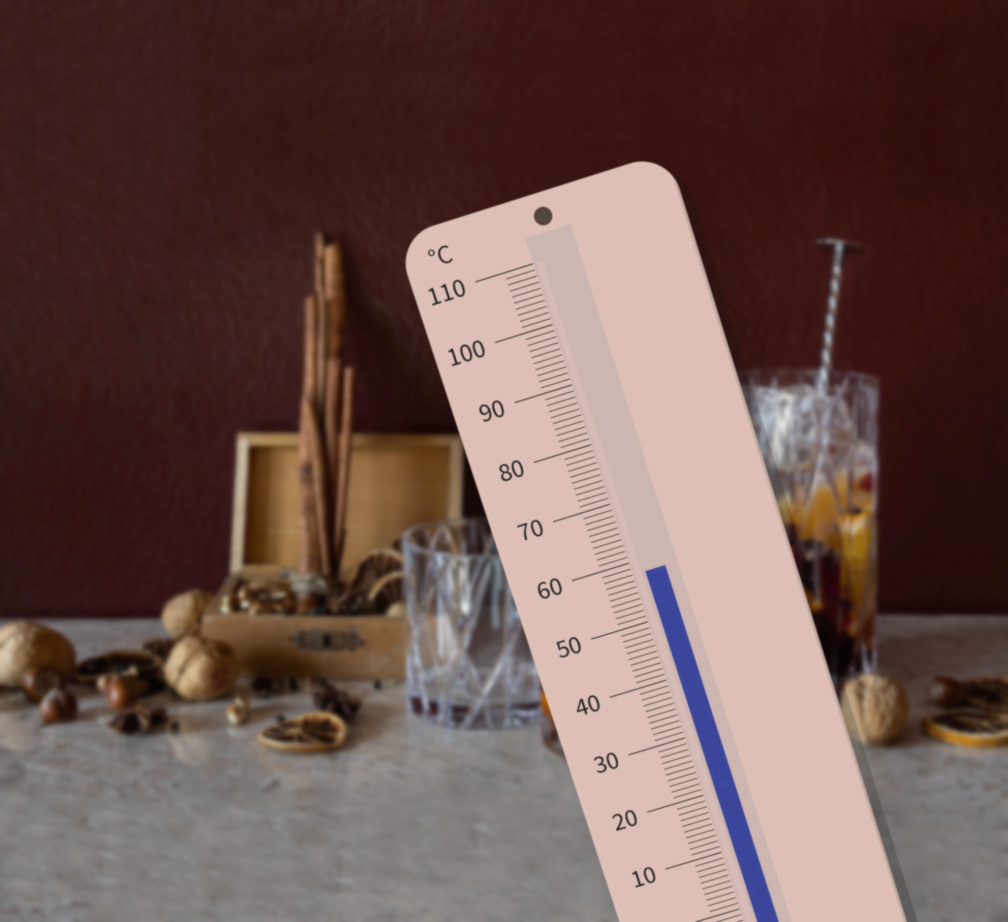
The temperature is value=58 unit=°C
